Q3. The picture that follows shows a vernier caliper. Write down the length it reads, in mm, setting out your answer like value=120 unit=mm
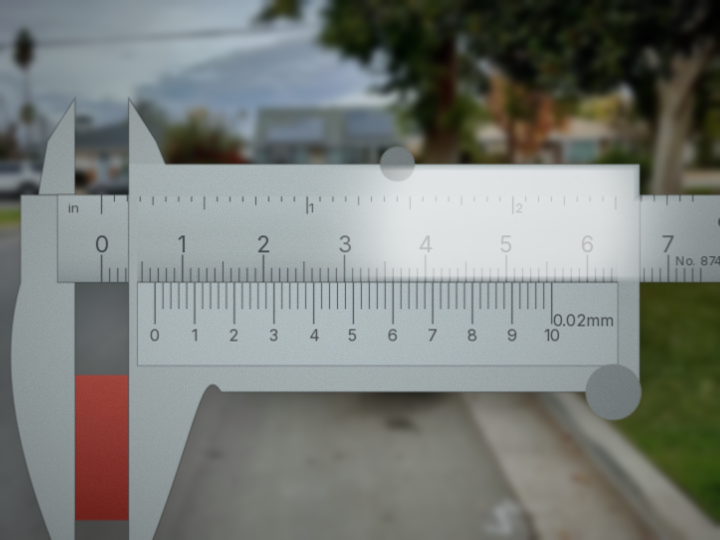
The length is value=6.6 unit=mm
